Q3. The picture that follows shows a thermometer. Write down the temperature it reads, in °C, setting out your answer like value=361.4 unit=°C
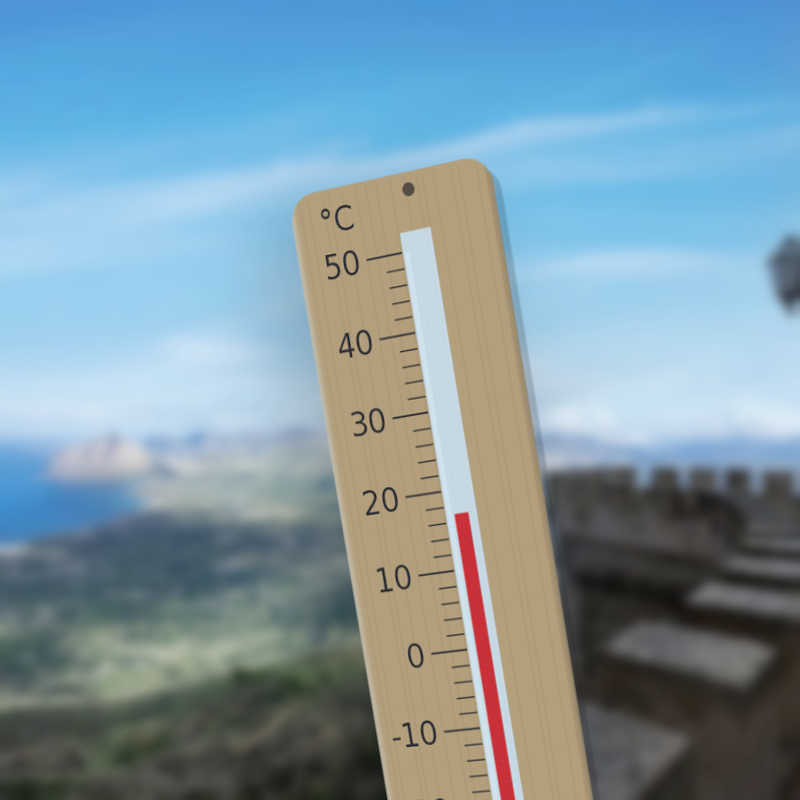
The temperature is value=17 unit=°C
